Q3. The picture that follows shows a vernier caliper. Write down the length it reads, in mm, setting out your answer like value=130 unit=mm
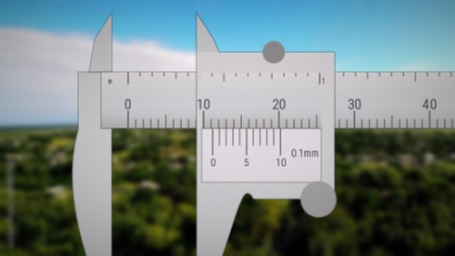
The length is value=11.2 unit=mm
